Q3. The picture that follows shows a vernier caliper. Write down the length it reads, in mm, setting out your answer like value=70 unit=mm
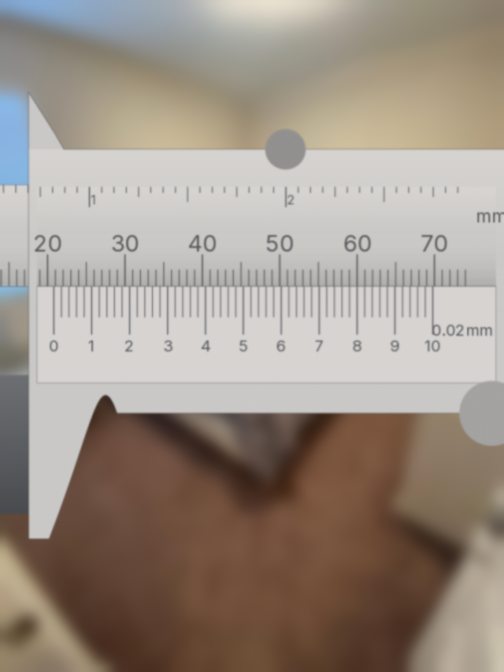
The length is value=20.8 unit=mm
